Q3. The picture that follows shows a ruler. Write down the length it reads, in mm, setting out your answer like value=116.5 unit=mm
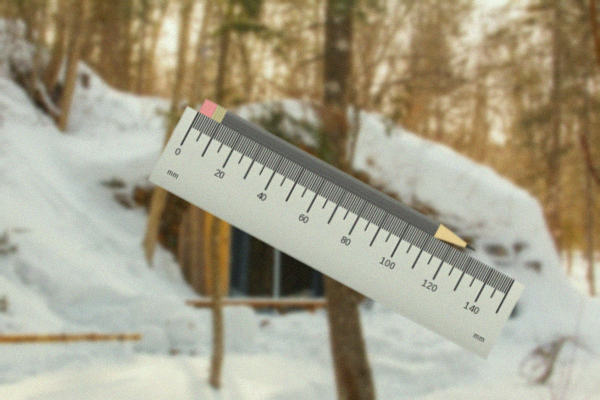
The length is value=130 unit=mm
